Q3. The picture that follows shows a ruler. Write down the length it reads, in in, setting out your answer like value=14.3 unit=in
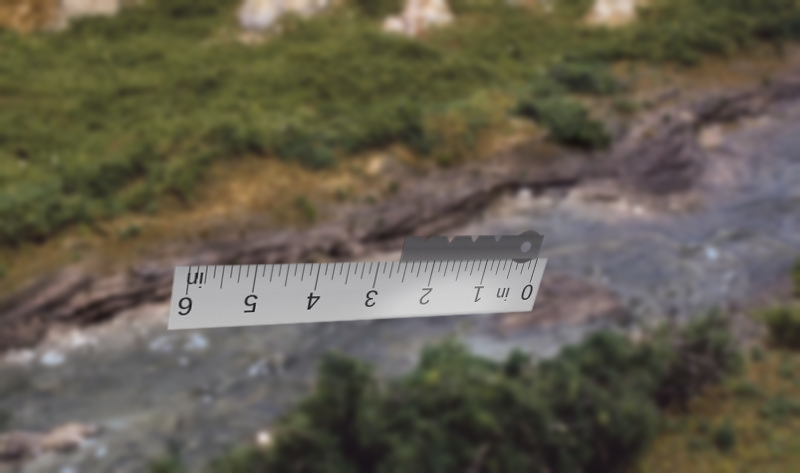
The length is value=2.625 unit=in
